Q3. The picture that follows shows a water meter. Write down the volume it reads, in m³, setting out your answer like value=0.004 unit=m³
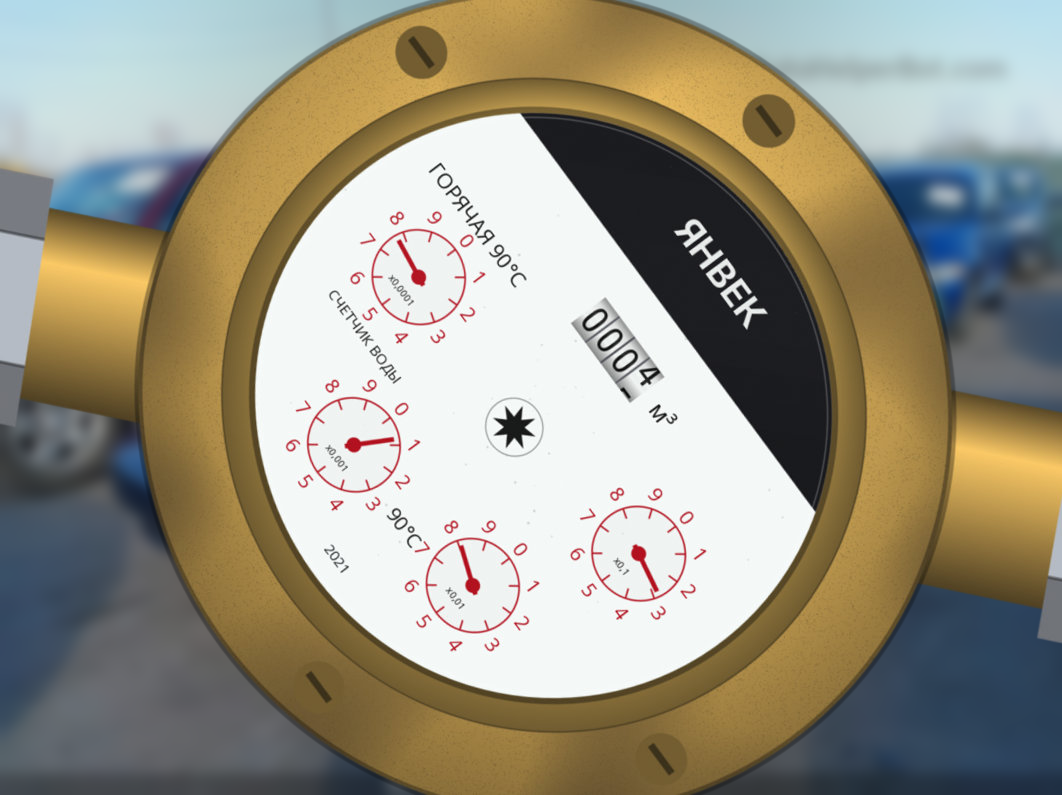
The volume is value=4.2807 unit=m³
